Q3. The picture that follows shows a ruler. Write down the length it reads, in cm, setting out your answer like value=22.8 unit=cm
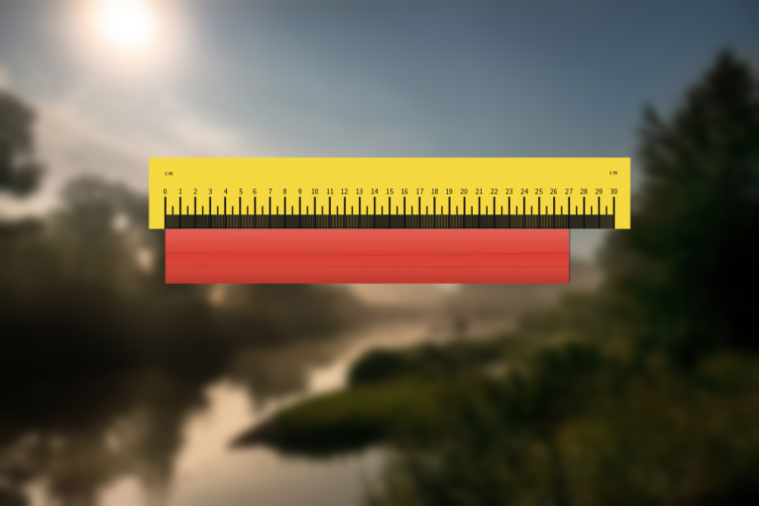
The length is value=27 unit=cm
